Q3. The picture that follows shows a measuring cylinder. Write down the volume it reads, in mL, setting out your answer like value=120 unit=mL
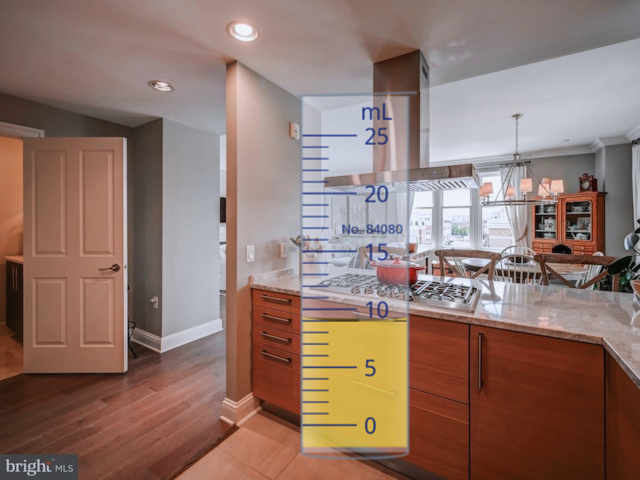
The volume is value=9 unit=mL
